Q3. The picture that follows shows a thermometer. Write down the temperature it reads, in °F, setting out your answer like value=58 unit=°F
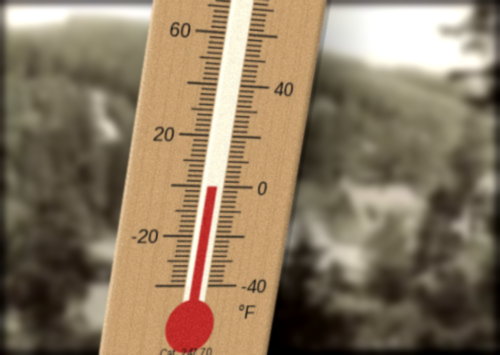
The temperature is value=0 unit=°F
